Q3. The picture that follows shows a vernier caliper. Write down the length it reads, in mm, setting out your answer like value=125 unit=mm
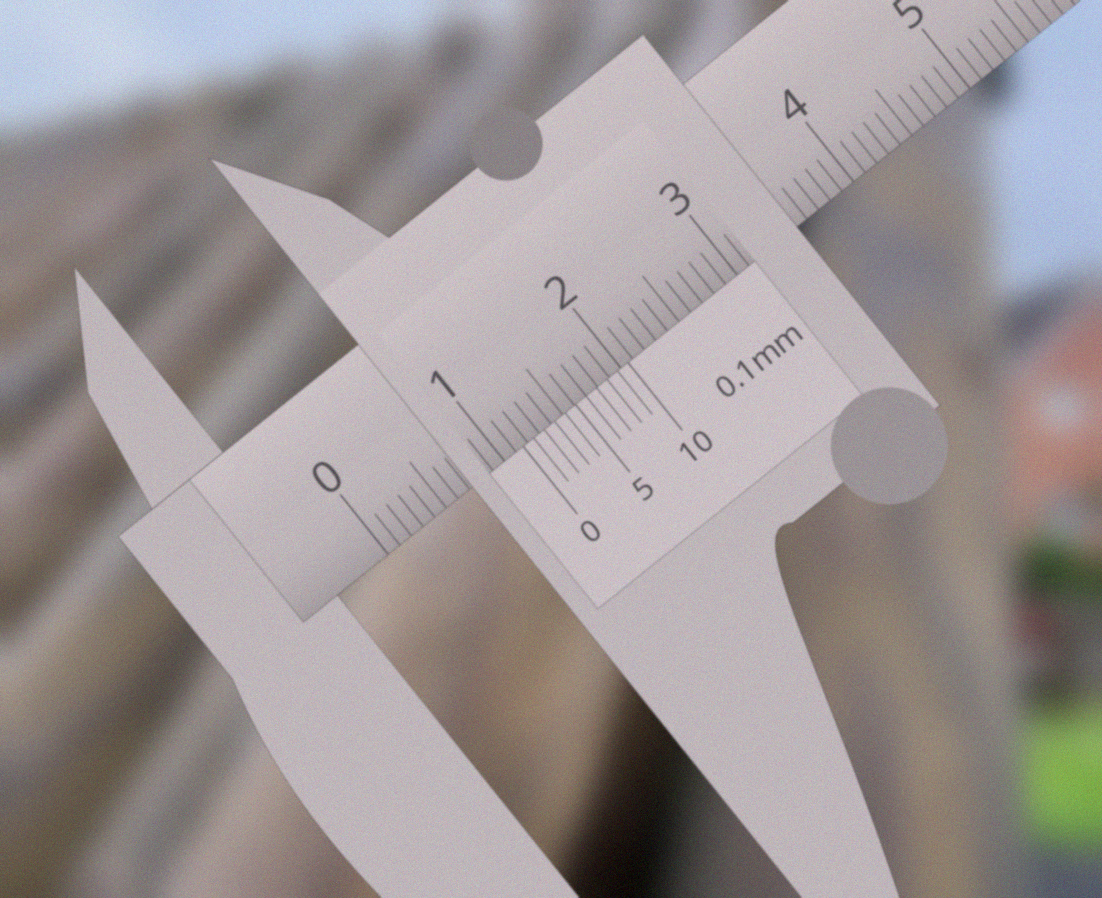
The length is value=11.6 unit=mm
